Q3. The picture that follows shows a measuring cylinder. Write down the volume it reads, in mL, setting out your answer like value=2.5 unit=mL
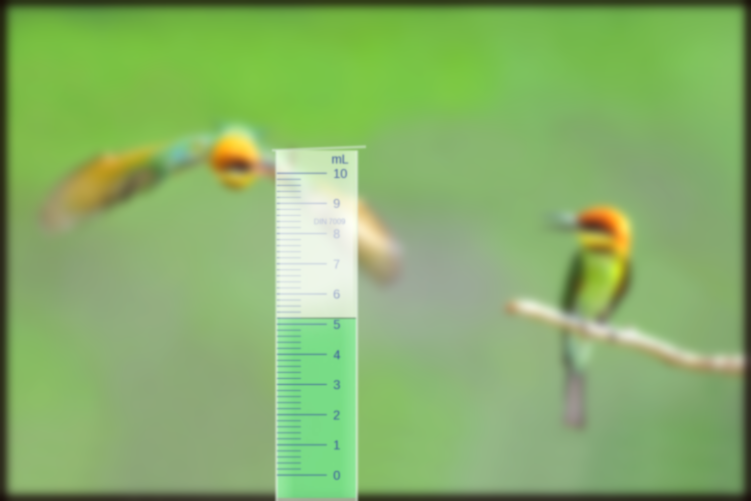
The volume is value=5.2 unit=mL
